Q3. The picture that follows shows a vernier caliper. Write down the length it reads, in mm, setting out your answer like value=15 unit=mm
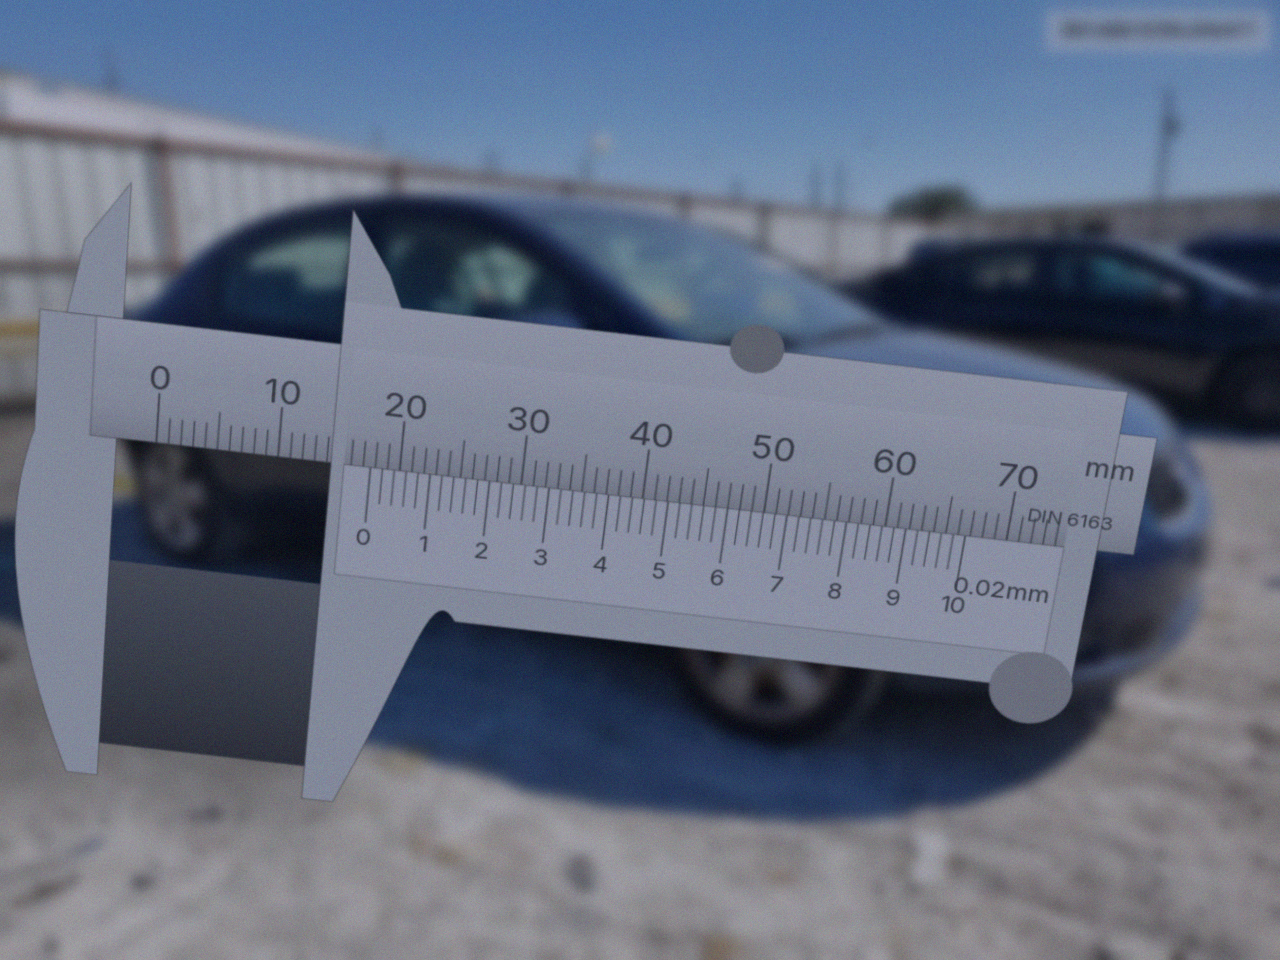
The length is value=17.6 unit=mm
